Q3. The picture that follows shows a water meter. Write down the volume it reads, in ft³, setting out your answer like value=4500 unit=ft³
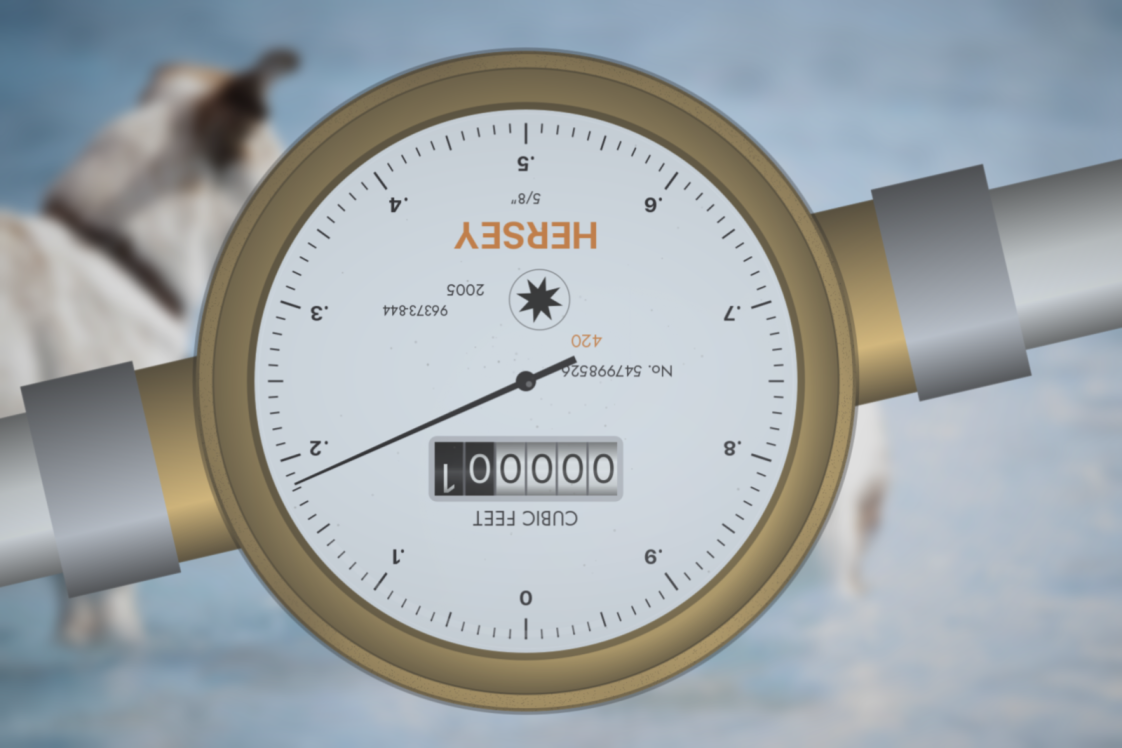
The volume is value=1.18 unit=ft³
